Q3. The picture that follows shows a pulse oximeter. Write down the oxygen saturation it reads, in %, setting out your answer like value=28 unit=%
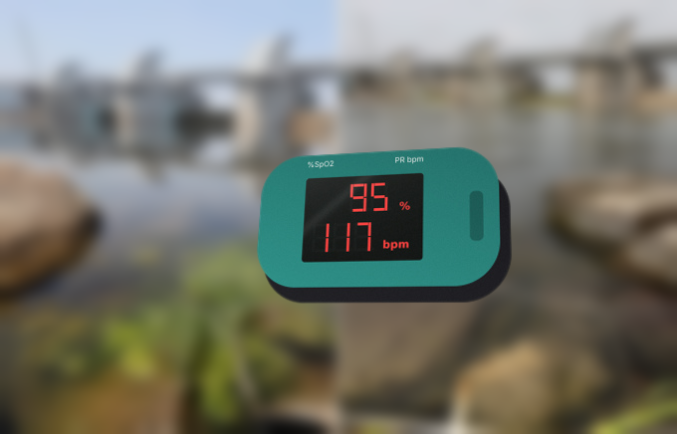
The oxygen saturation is value=95 unit=%
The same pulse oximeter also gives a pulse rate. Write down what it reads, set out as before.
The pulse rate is value=117 unit=bpm
